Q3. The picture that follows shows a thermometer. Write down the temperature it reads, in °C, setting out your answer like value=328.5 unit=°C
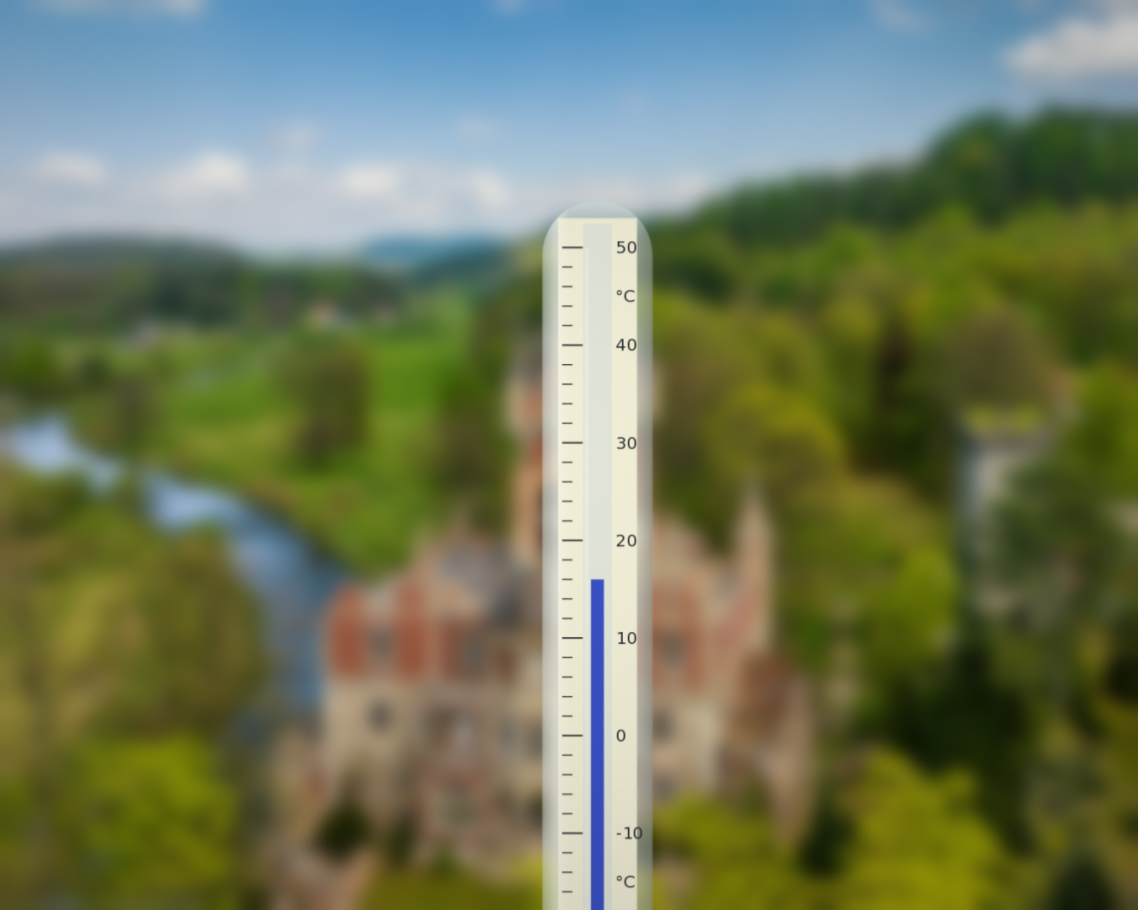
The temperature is value=16 unit=°C
